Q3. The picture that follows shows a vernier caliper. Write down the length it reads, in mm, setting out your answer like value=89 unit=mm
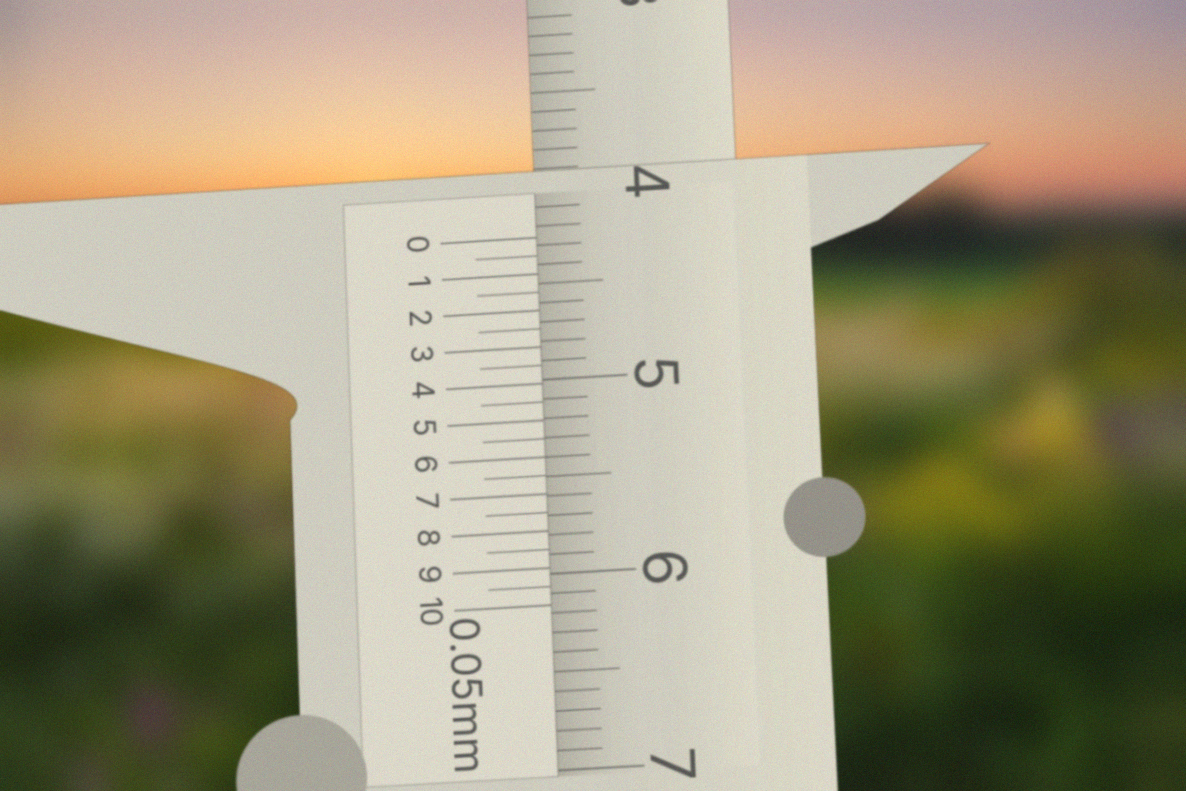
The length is value=42.6 unit=mm
